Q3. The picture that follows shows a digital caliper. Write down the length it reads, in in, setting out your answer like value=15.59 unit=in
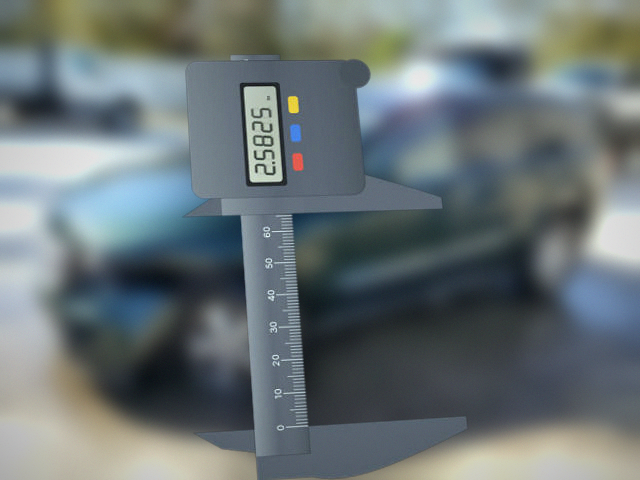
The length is value=2.5825 unit=in
